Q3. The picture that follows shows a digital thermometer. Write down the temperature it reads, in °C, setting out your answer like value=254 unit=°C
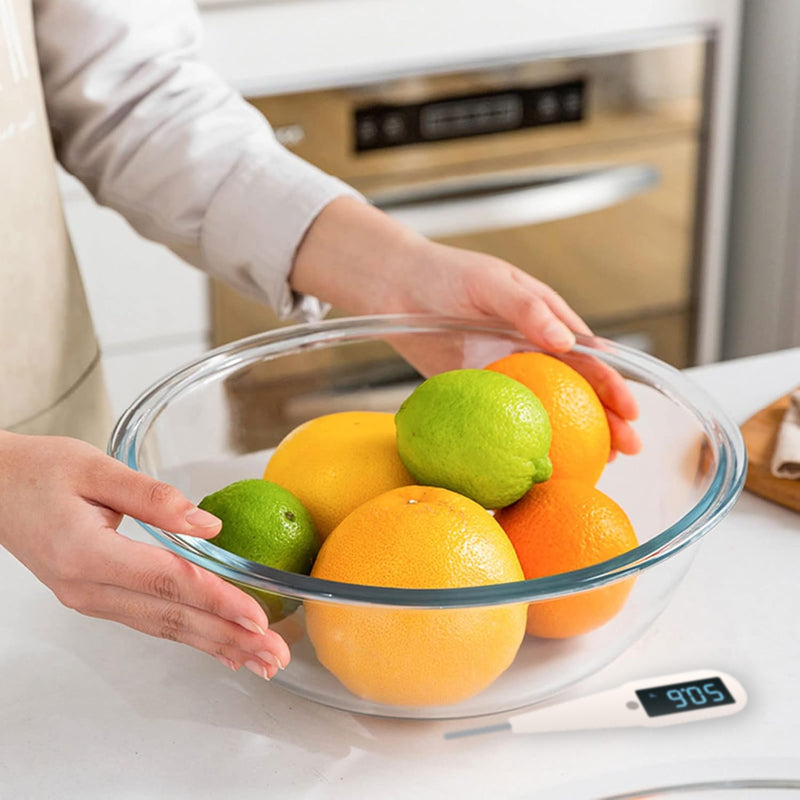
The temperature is value=50.6 unit=°C
